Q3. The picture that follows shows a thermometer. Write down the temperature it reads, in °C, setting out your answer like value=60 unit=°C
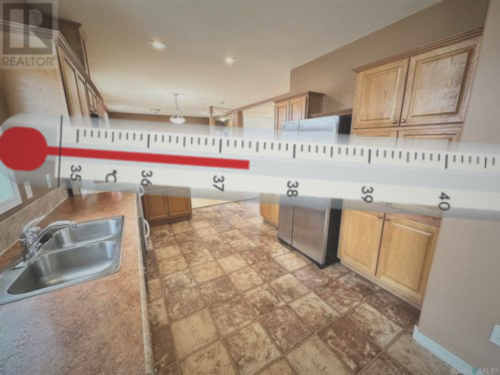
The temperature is value=37.4 unit=°C
